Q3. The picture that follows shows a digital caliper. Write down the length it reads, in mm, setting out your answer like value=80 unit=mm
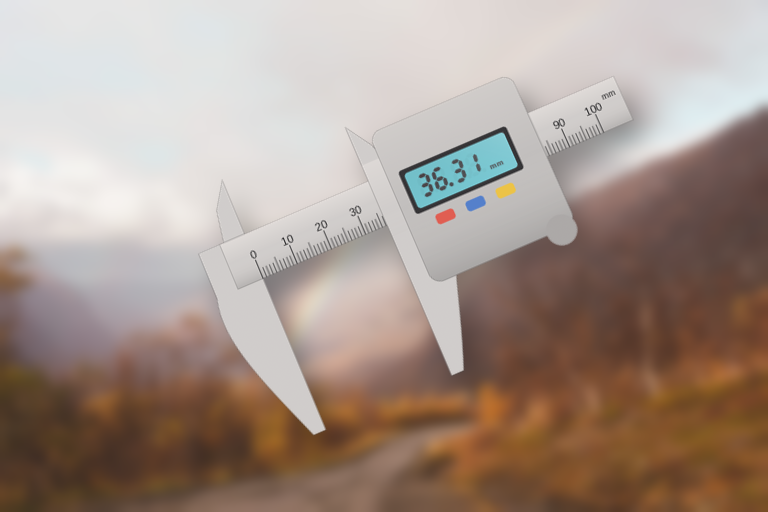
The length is value=36.31 unit=mm
